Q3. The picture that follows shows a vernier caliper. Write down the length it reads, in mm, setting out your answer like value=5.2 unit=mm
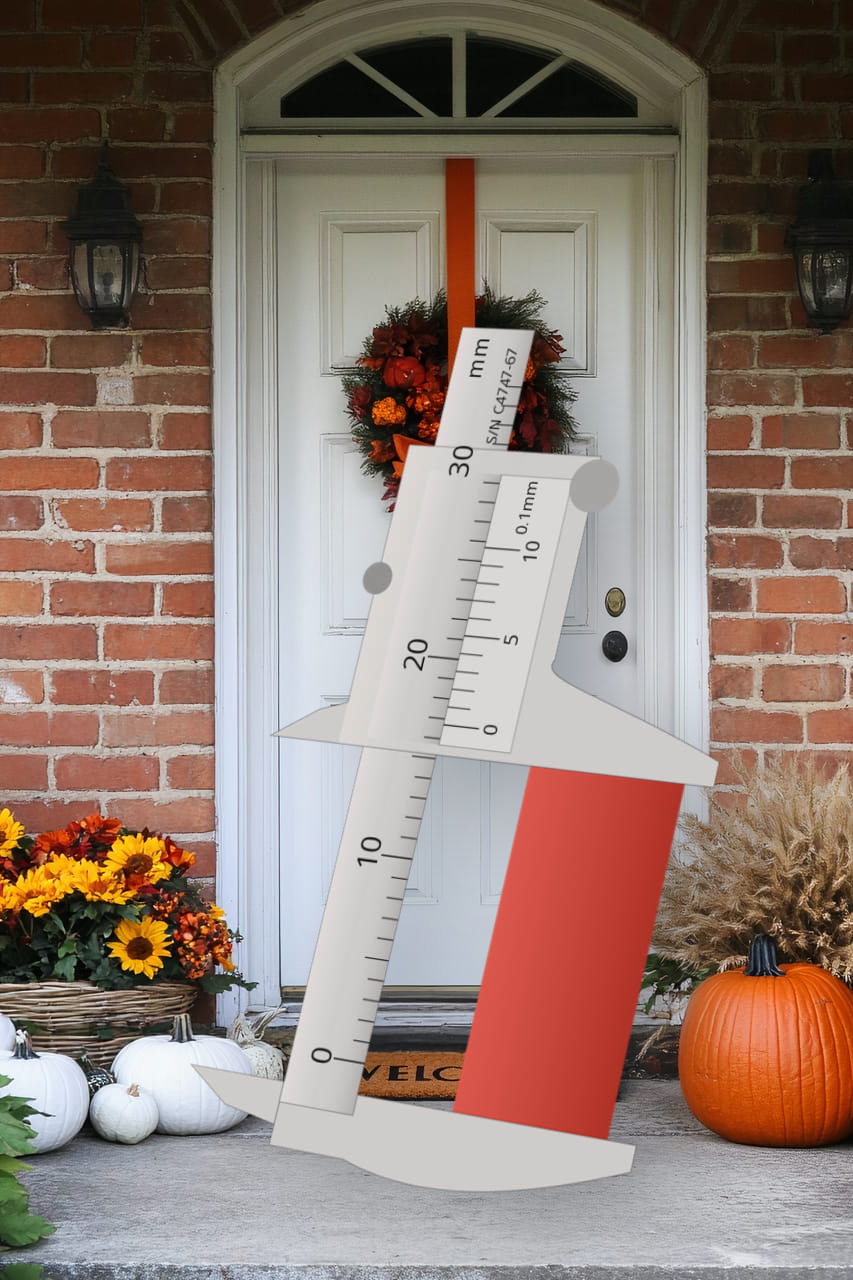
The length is value=16.7 unit=mm
